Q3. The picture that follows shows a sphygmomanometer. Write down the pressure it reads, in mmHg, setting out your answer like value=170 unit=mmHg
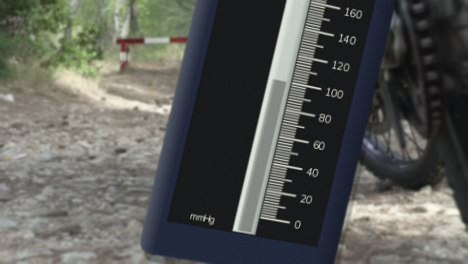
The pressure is value=100 unit=mmHg
